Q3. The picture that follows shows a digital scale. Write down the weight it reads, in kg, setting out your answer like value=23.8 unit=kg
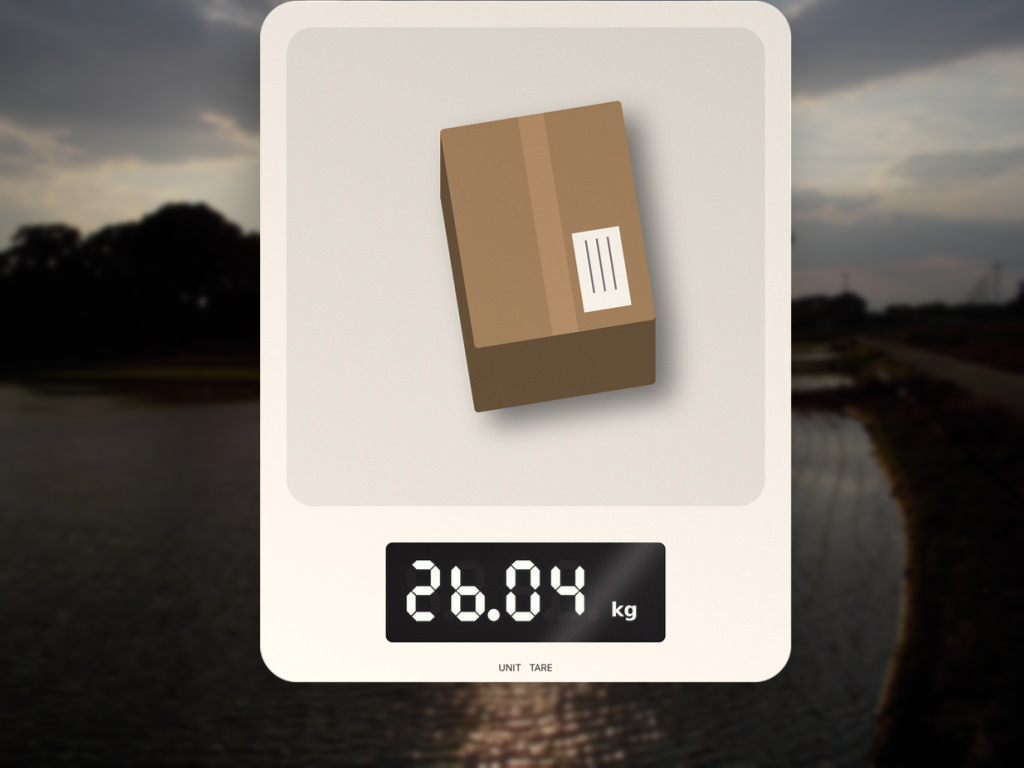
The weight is value=26.04 unit=kg
